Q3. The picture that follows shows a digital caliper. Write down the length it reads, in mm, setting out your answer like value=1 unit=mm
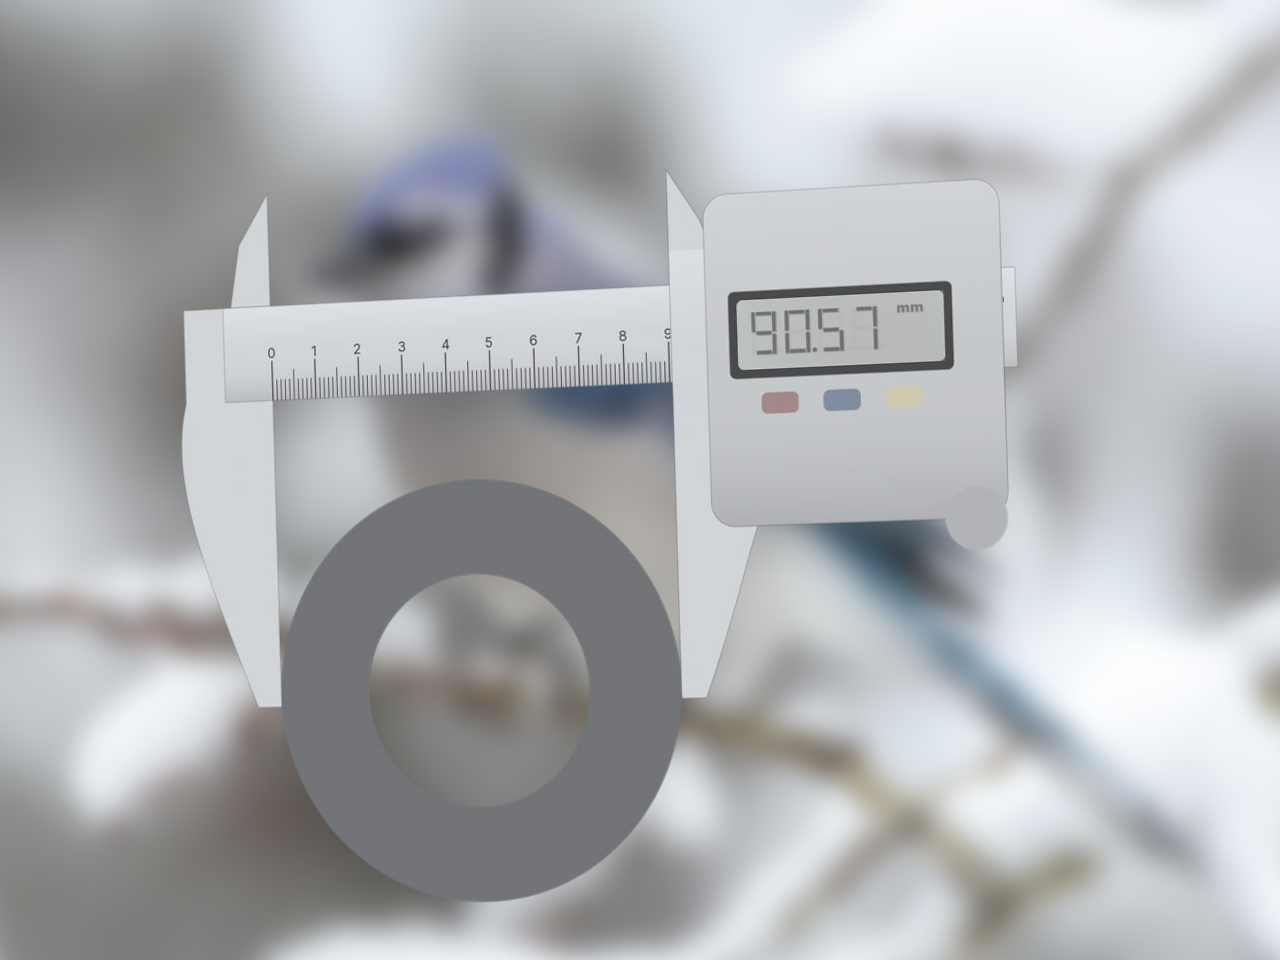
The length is value=90.57 unit=mm
